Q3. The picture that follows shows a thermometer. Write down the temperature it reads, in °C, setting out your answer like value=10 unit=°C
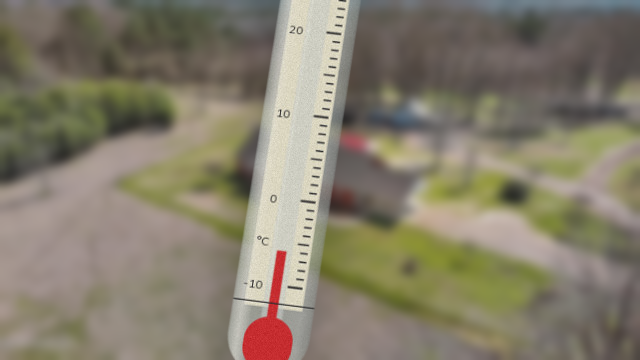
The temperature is value=-6 unit=°C
